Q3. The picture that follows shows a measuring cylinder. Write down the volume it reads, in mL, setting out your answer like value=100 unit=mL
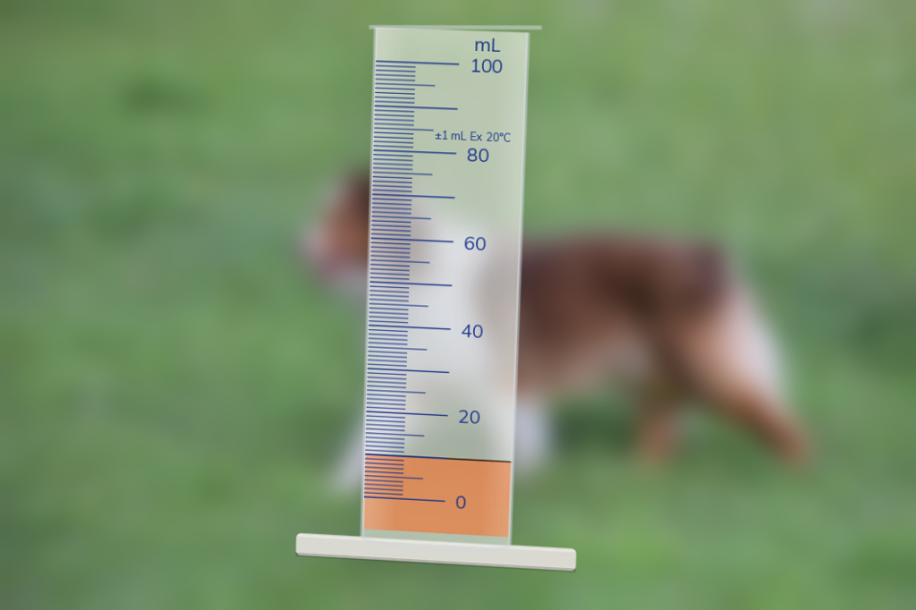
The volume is value=10 unit=mL
